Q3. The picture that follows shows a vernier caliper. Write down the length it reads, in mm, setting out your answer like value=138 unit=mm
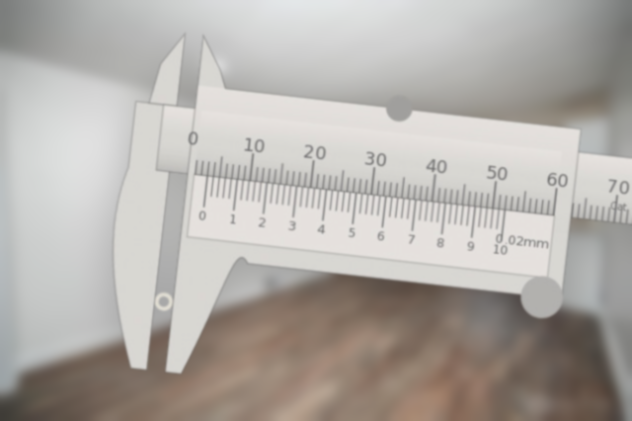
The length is value=3.0 unit=mm
